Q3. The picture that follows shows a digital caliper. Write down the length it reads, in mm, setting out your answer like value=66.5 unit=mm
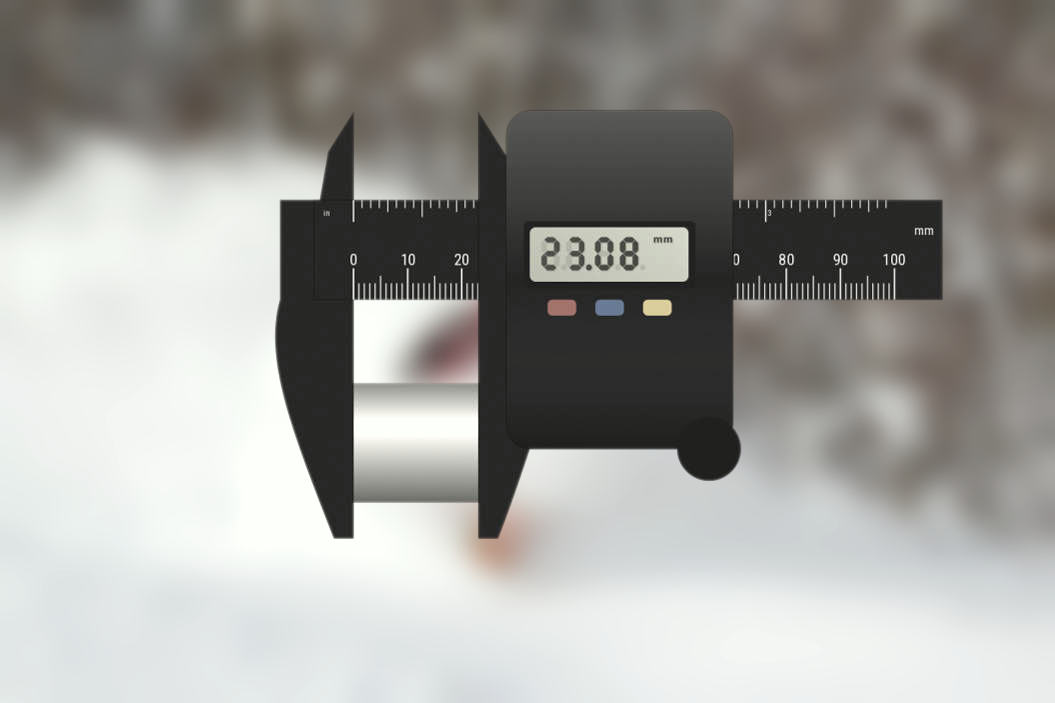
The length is value=23.08 unit=mm
